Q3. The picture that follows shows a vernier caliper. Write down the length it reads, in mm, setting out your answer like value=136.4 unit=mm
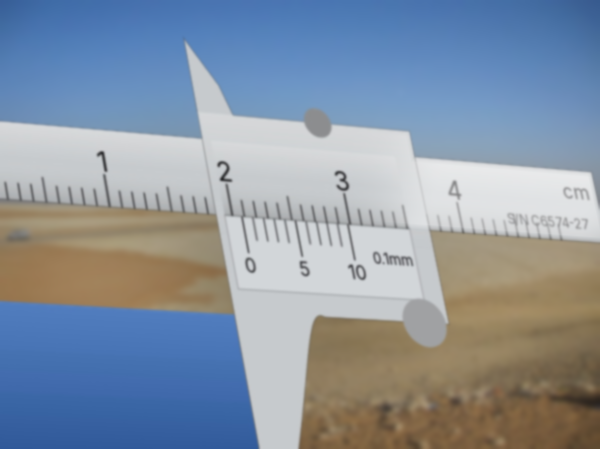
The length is value=20.8 unit=mm
